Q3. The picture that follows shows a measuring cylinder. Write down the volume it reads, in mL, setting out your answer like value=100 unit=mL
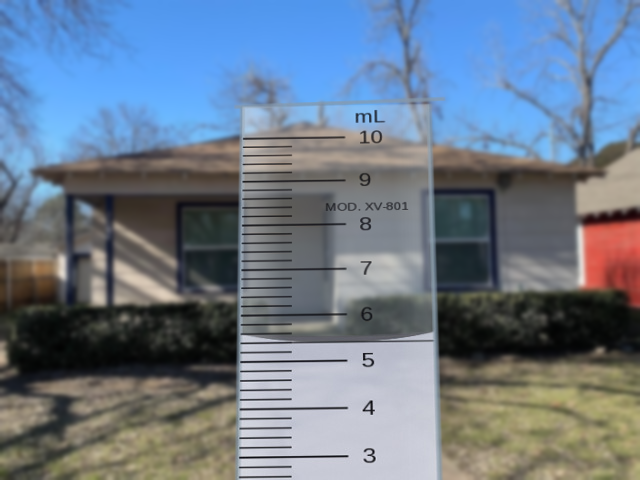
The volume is value=5.4 unit=mL
